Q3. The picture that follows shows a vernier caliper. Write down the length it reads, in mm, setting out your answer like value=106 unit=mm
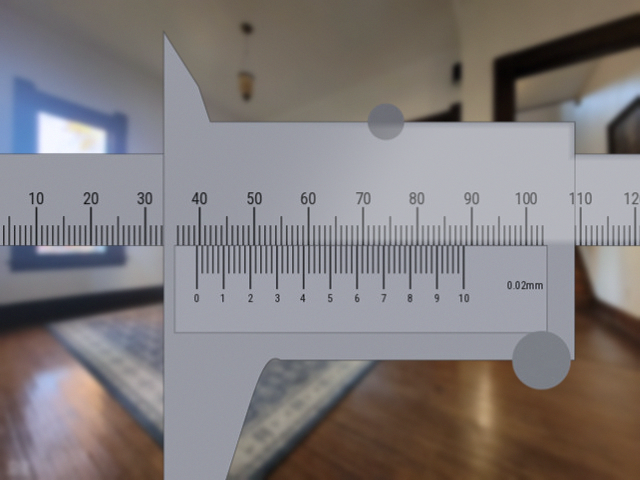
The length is value=39.5 unit=mm
